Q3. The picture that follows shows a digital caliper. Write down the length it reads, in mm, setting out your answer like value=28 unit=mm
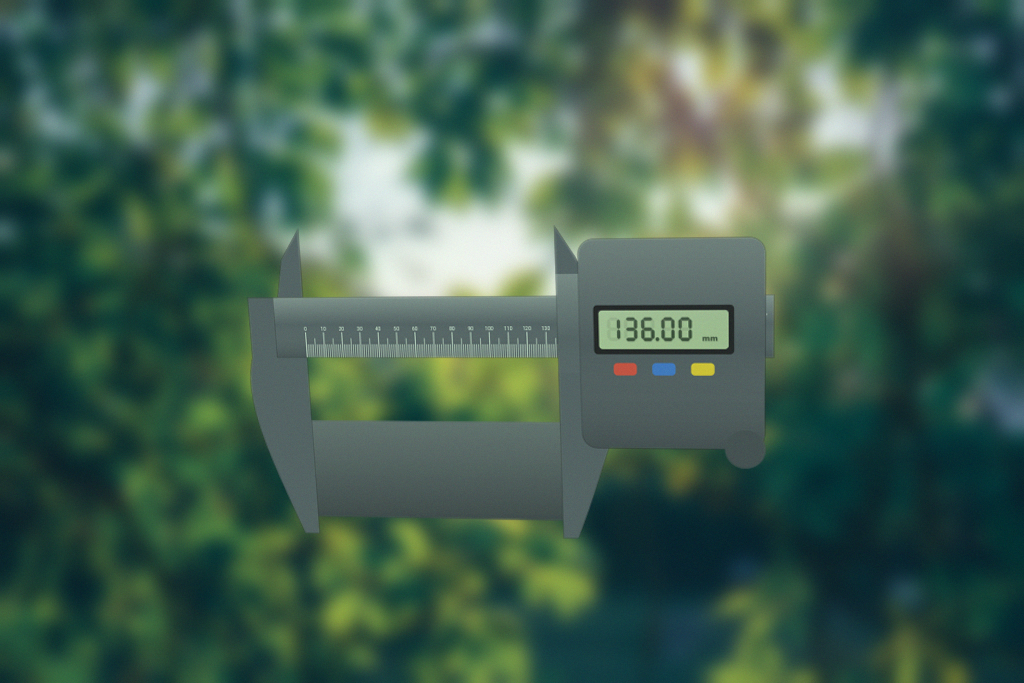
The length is value=136.00 unit=mm
